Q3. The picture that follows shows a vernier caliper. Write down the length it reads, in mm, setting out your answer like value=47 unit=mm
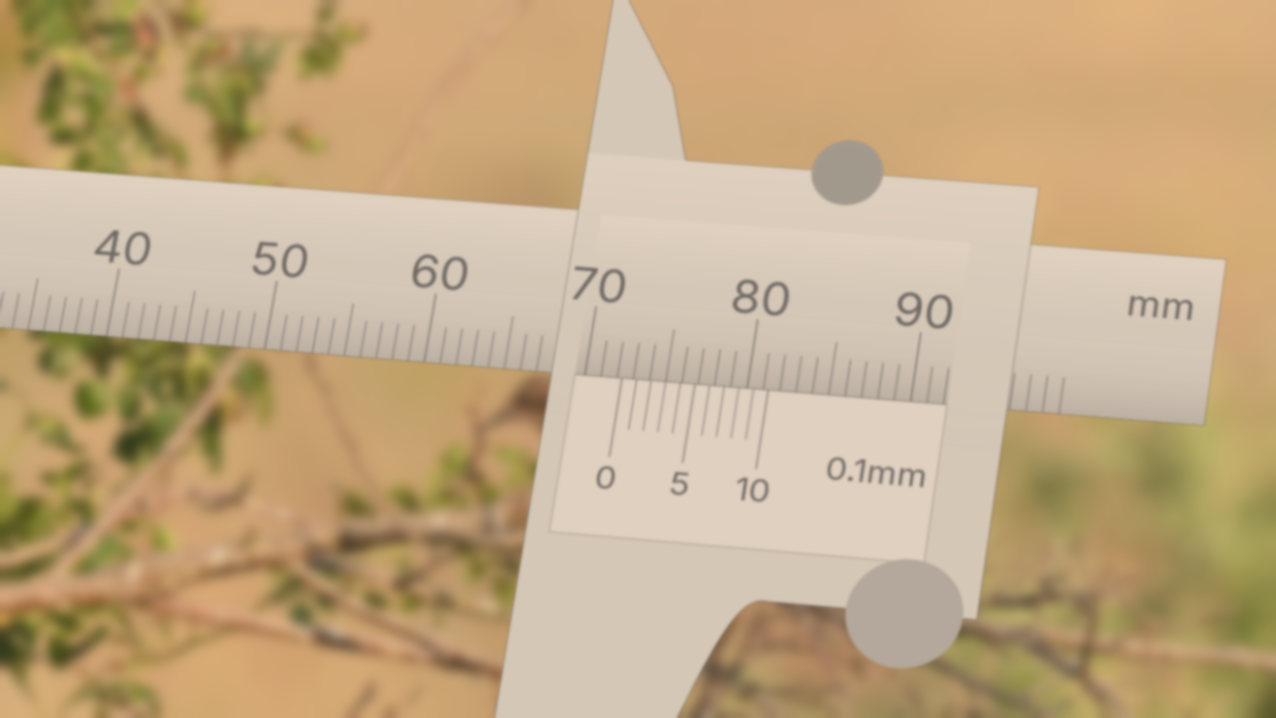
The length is value=72.3 unit=mm
